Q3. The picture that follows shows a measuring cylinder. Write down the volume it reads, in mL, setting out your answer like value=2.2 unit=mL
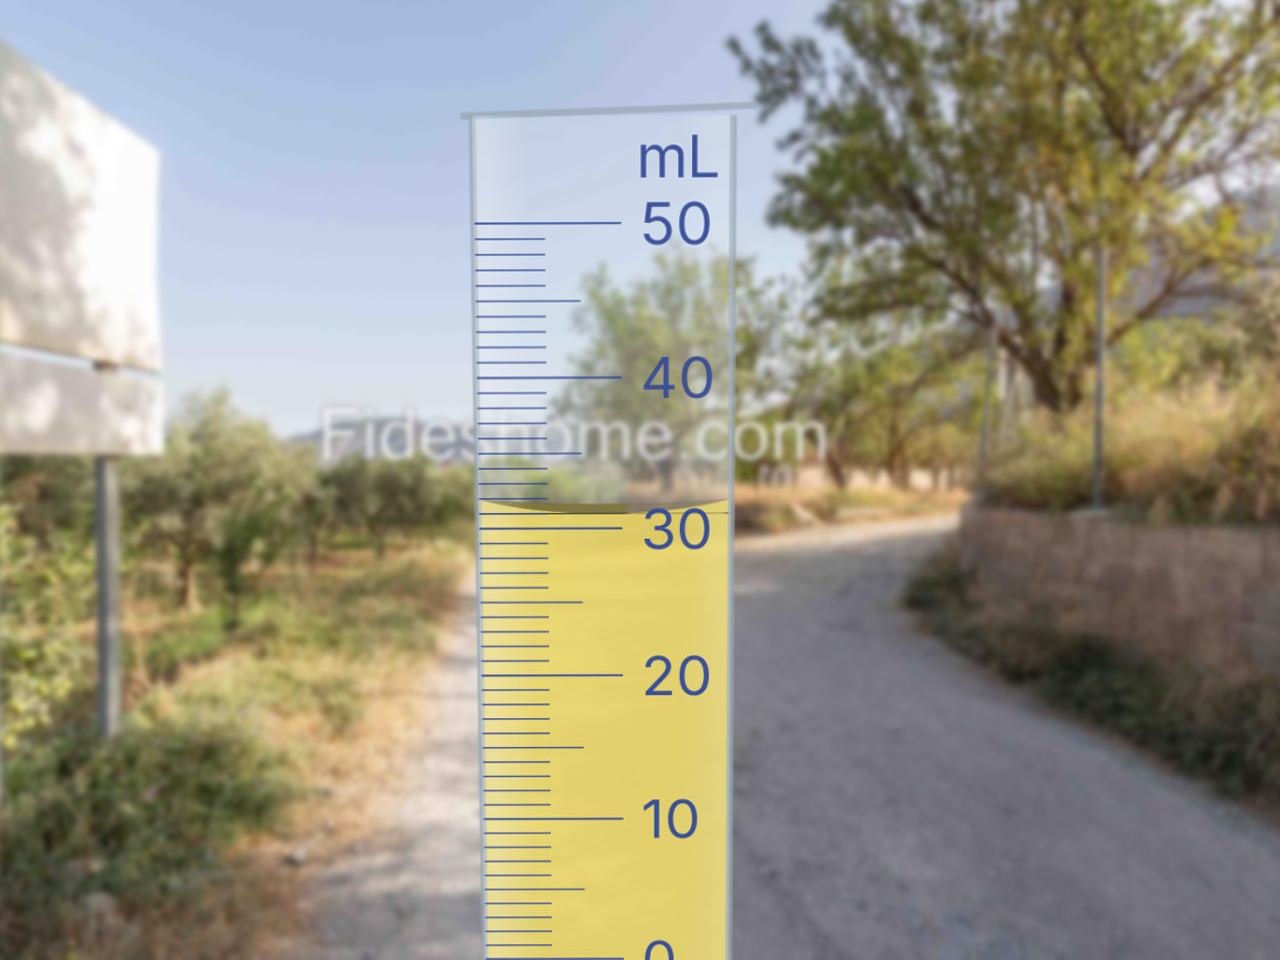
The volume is value=31 unit=mL
